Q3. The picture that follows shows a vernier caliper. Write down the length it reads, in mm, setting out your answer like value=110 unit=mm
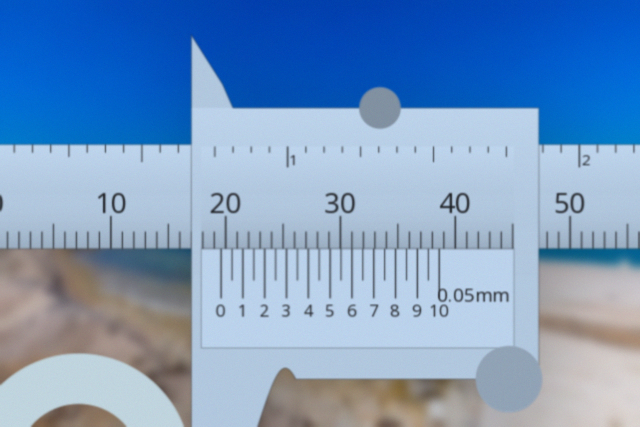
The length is value=19.6 unit=mm
